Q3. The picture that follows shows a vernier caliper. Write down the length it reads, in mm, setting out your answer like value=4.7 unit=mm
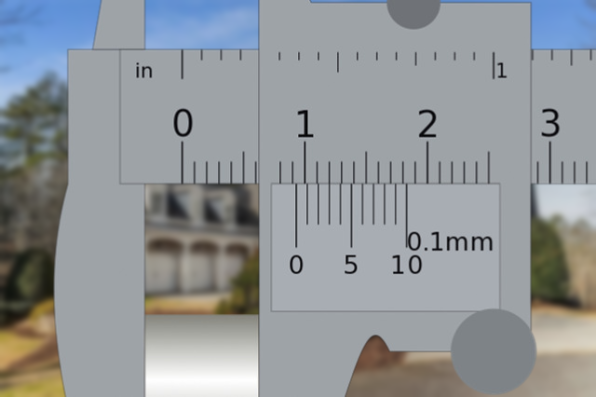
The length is value=9.3 unit=mm
